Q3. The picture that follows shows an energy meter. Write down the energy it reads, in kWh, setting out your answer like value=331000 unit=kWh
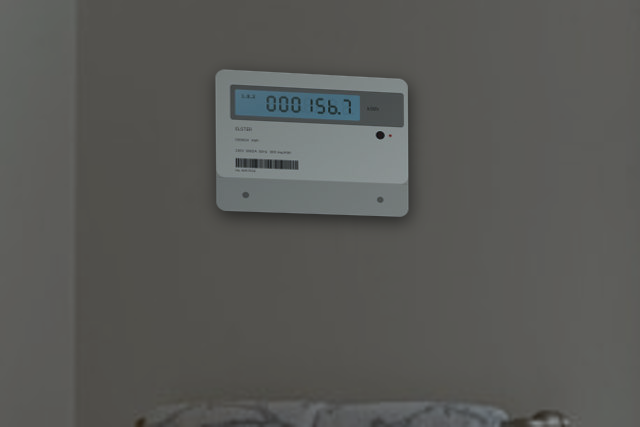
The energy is value=156.7 unit=kWh
